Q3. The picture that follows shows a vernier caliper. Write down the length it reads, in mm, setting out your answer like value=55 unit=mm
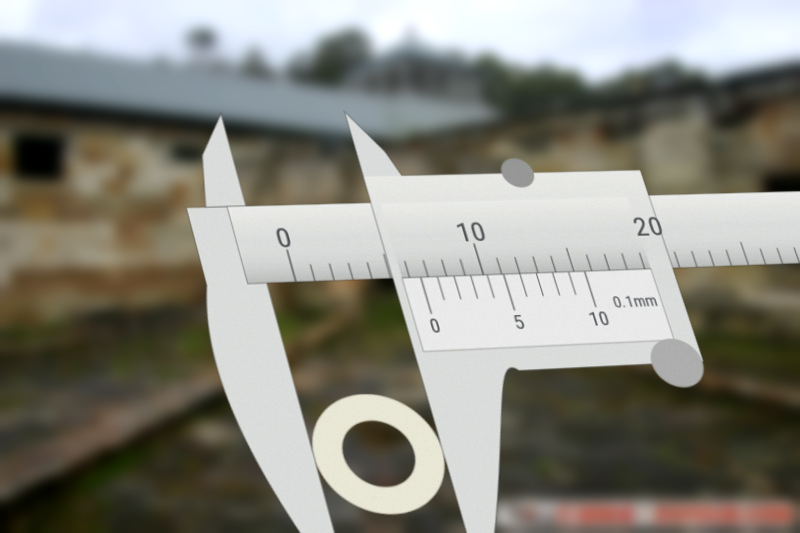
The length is value=6.6 unit=mm
